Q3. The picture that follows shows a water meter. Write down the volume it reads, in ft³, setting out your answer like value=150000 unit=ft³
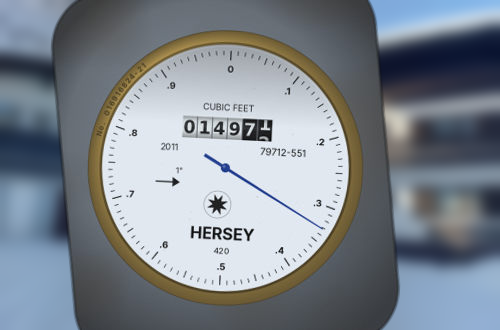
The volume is value=14971.33 unit=ft³
